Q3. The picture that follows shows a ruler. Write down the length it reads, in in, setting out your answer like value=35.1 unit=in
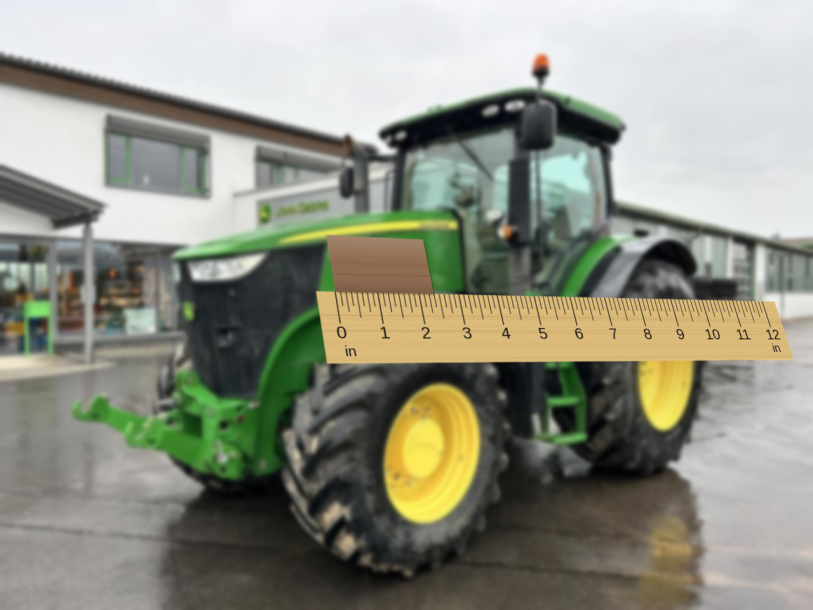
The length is value=2.375 unit=in
